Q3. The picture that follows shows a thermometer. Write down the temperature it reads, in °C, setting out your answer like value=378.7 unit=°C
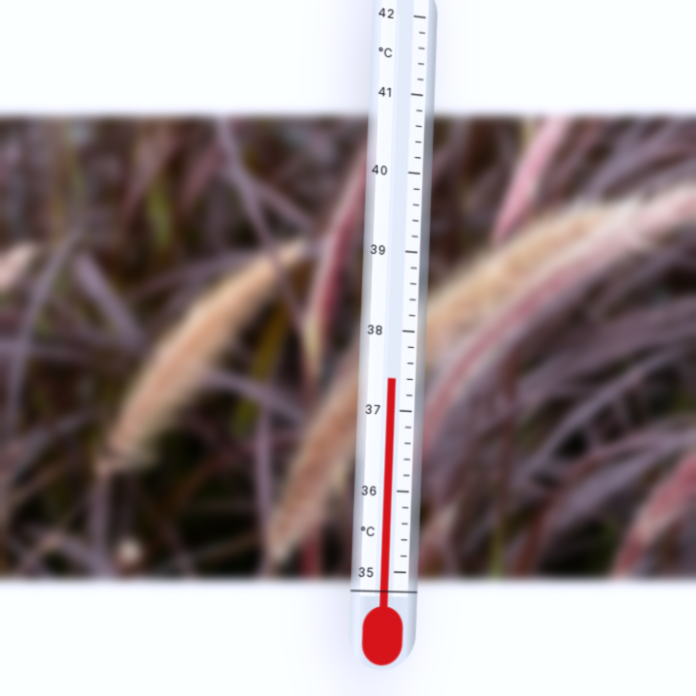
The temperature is value=37.4 unit=°C
